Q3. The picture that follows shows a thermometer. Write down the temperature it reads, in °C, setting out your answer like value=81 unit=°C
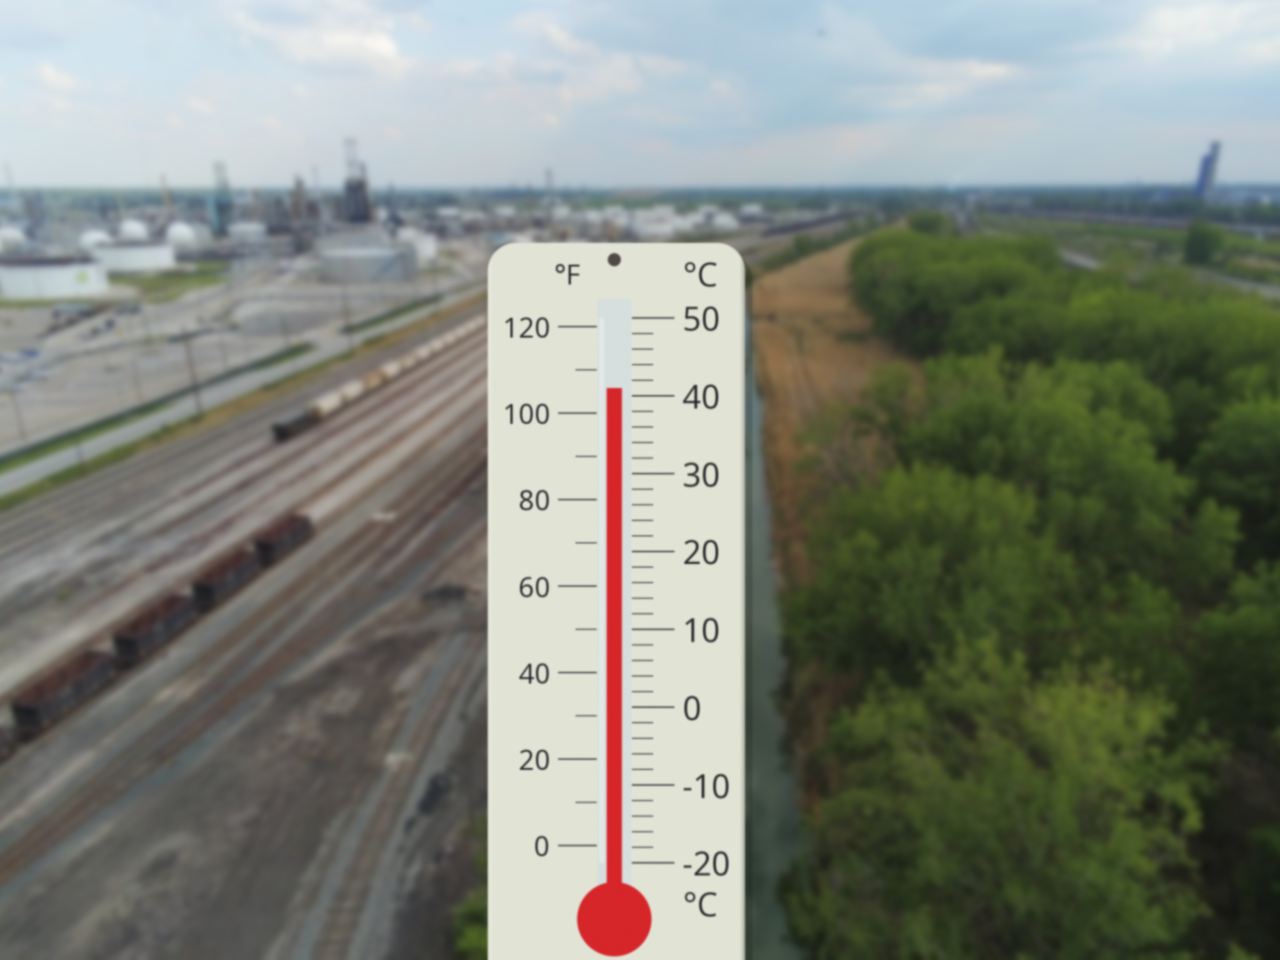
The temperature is value=41 unit=°C
